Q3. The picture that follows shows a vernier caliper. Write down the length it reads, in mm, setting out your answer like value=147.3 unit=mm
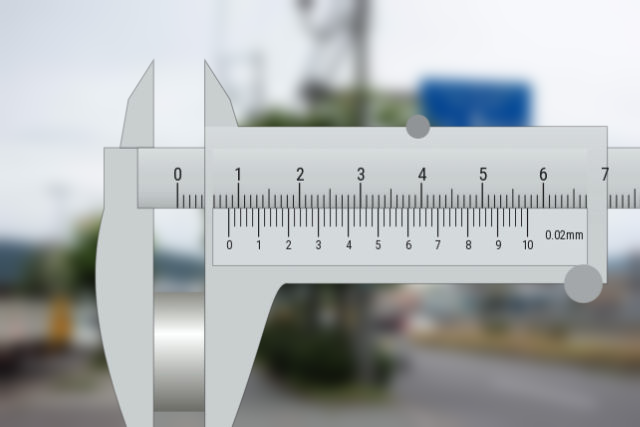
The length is value=8.4 unit=mm
